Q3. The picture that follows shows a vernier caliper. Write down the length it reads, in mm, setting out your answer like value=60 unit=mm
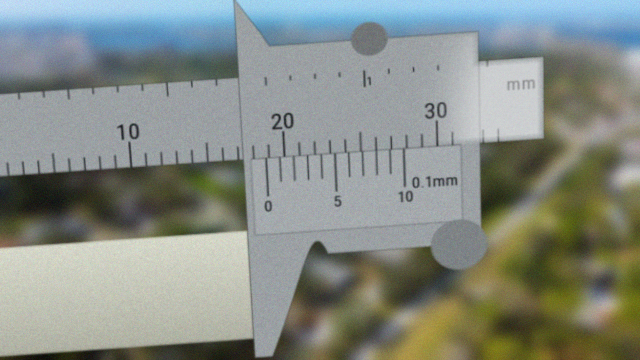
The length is value=18.8 unit=mm
